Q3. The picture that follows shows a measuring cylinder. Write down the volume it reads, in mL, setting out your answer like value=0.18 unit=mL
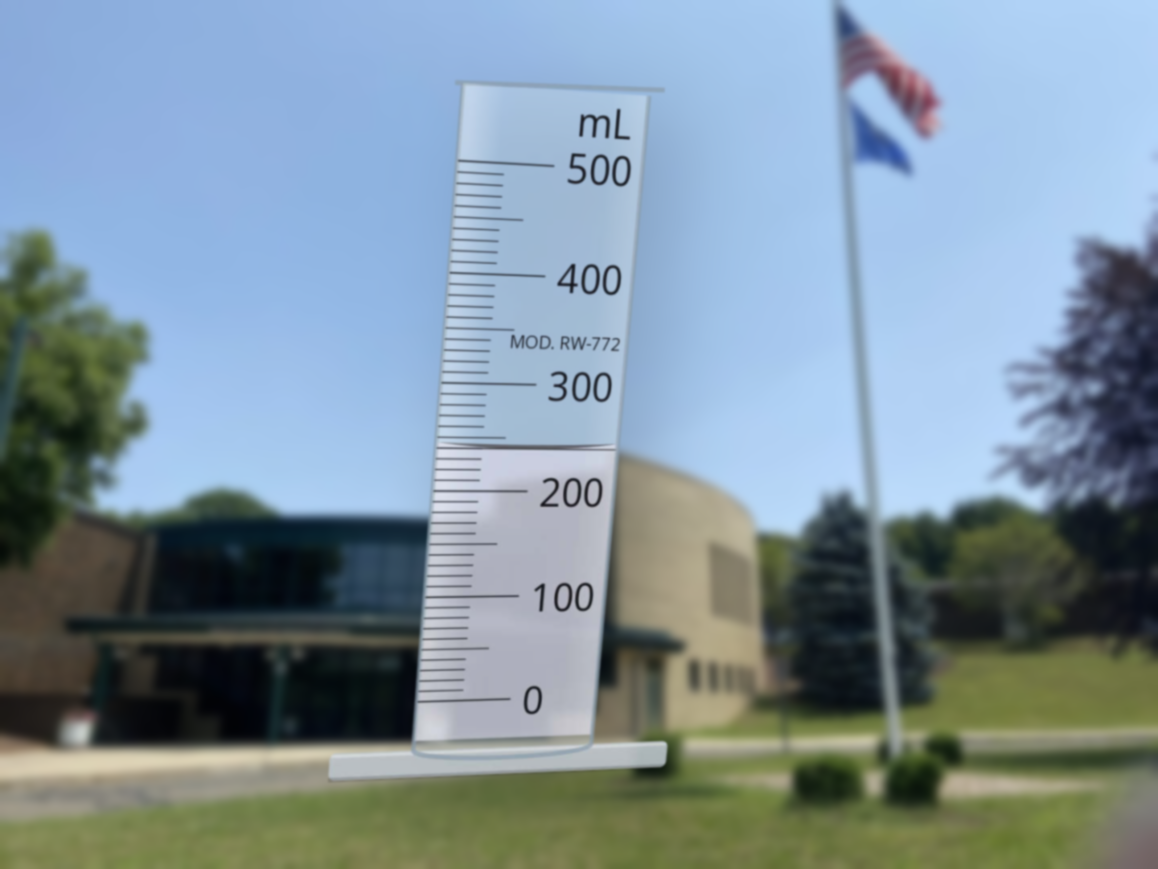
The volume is value=240 unit=mL
